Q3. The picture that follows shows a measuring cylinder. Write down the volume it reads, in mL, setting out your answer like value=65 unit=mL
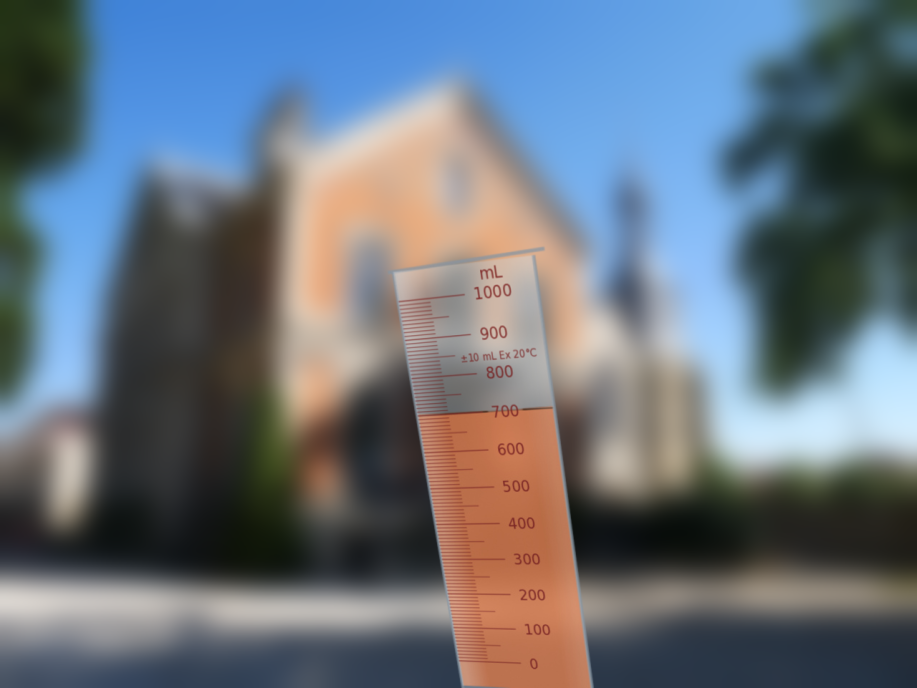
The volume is value=700 unit=mL
